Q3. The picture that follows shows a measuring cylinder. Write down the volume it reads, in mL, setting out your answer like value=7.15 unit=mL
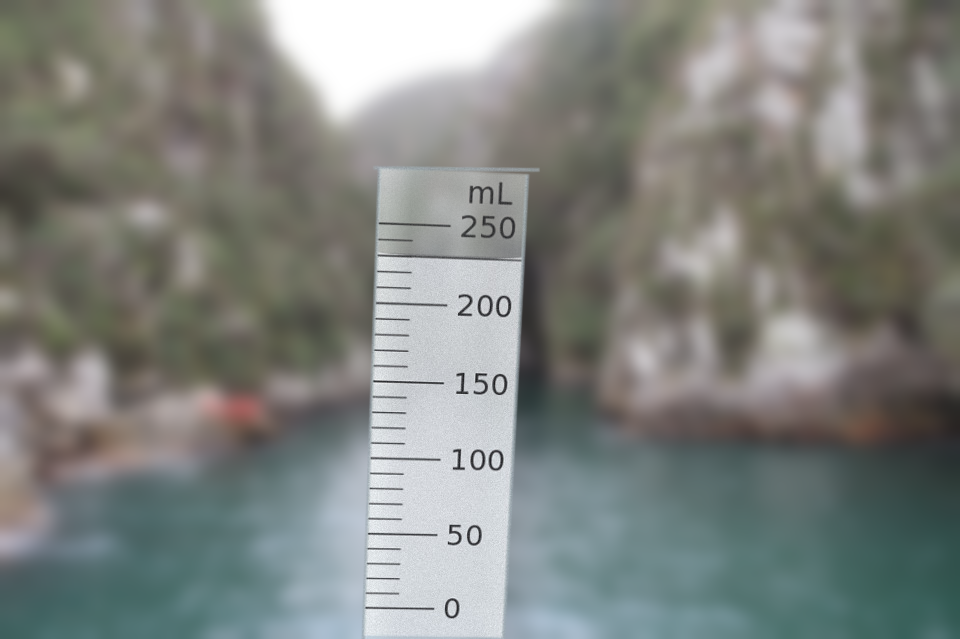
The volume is value=230 unit=mL
